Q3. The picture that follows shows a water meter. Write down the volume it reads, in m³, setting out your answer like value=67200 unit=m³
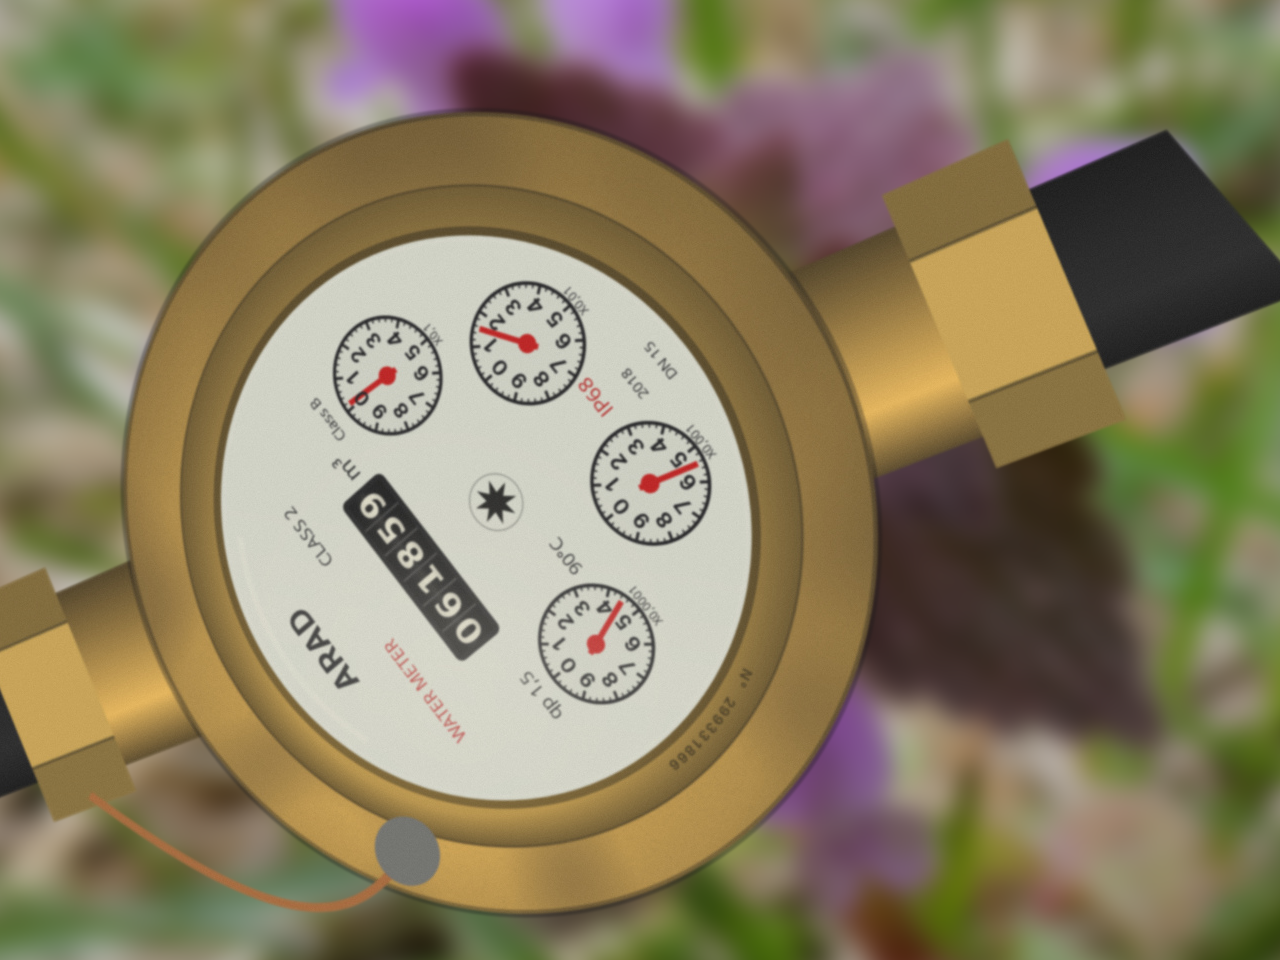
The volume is value=61859.0154 unit=m³
